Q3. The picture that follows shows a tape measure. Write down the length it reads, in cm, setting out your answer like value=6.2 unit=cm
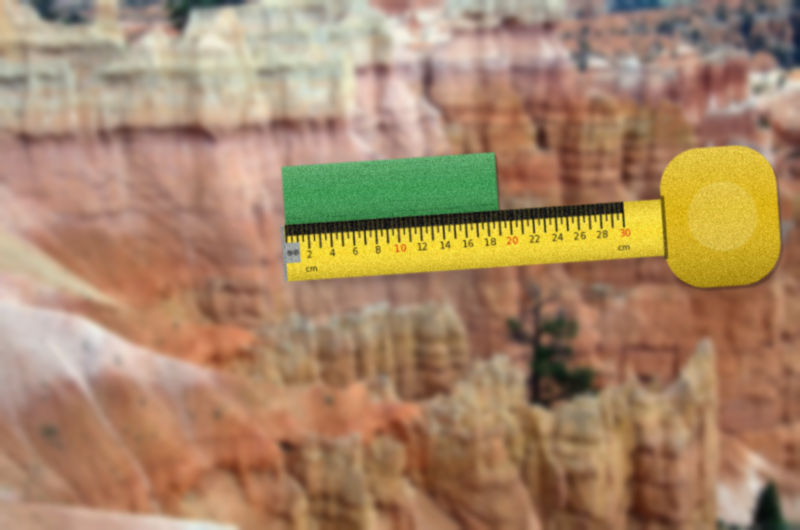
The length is value=19 unit=cm
